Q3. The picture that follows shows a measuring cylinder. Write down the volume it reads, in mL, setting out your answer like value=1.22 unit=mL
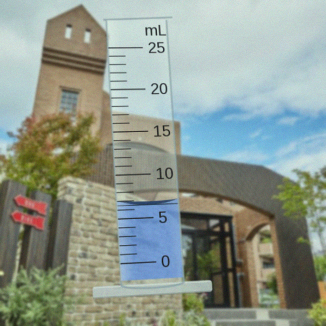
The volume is value=6.5 unit=mL
